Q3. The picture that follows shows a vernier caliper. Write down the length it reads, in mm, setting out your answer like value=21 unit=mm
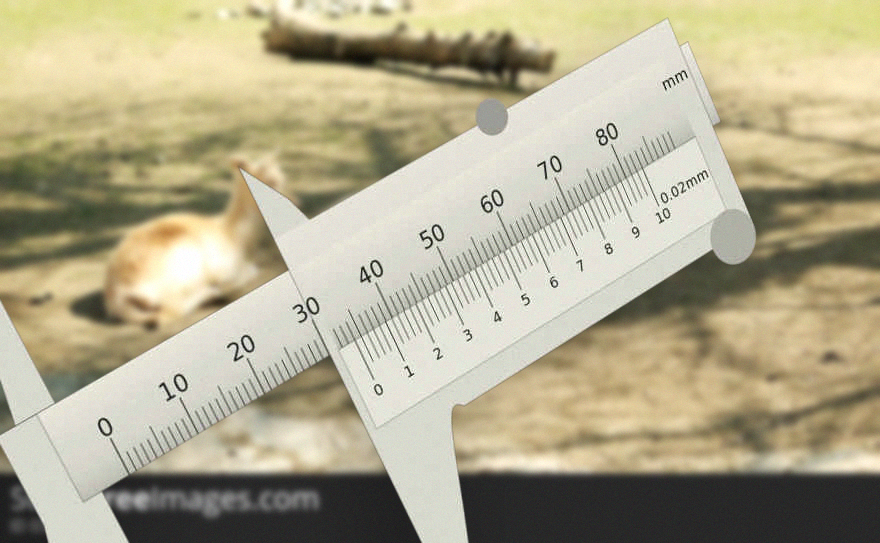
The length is value=34.0 unit=mm
